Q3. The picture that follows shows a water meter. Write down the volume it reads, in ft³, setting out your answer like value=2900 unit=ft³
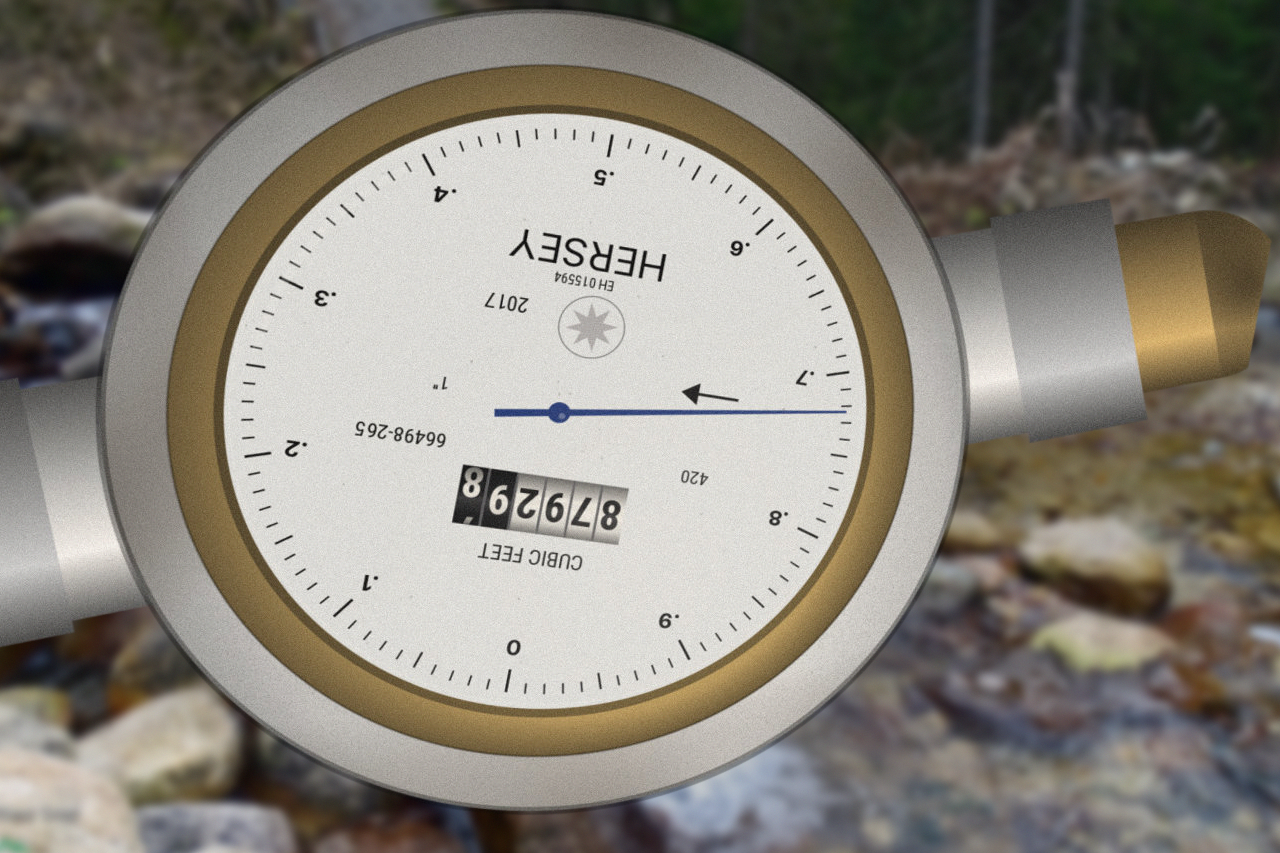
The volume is value=879297.72 unit=ft³
